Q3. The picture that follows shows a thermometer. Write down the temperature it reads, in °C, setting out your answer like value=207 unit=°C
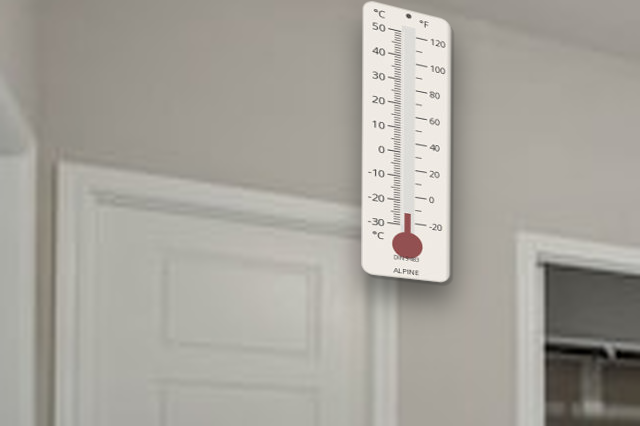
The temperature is value=-25 unit=°C
